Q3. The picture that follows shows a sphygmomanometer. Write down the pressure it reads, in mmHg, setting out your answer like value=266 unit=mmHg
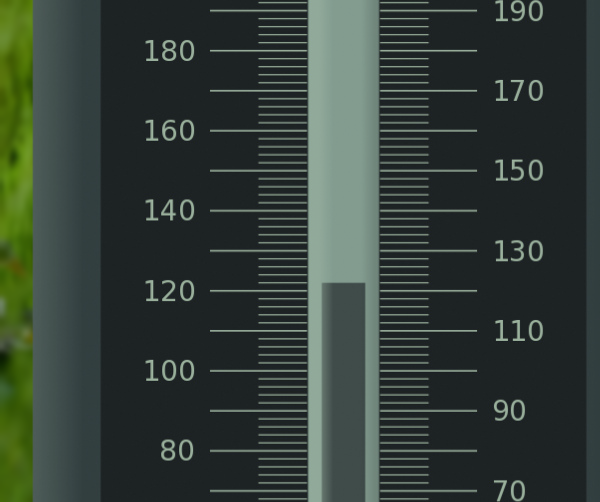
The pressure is value=122 unit=mmHg
